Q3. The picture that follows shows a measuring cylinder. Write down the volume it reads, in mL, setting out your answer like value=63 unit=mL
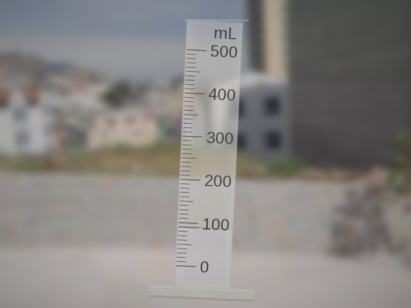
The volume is value=90 unit=mL
